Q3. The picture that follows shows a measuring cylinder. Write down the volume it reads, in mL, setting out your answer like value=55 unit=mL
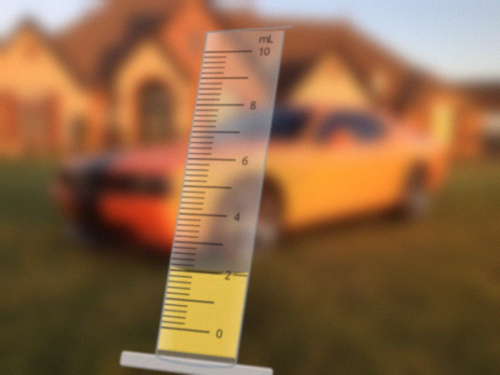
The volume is value=2 unit=mL
